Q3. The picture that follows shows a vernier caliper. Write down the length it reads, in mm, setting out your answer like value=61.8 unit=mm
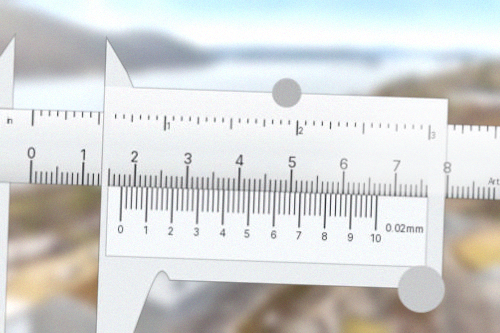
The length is value=17.5 unit=mm
